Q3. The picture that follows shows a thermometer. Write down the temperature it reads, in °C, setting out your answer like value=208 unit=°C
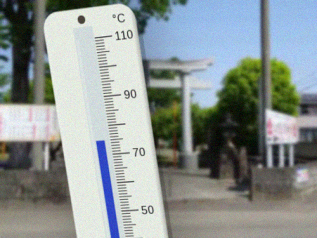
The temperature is value=75 unit=°C
